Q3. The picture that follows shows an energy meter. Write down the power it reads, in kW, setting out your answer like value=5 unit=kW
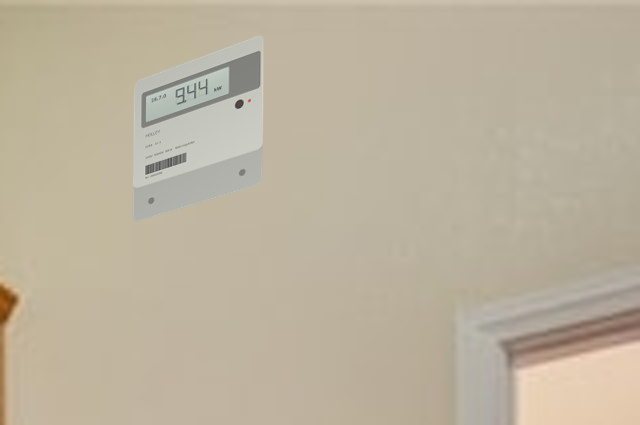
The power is value=9.44 unit=kW
